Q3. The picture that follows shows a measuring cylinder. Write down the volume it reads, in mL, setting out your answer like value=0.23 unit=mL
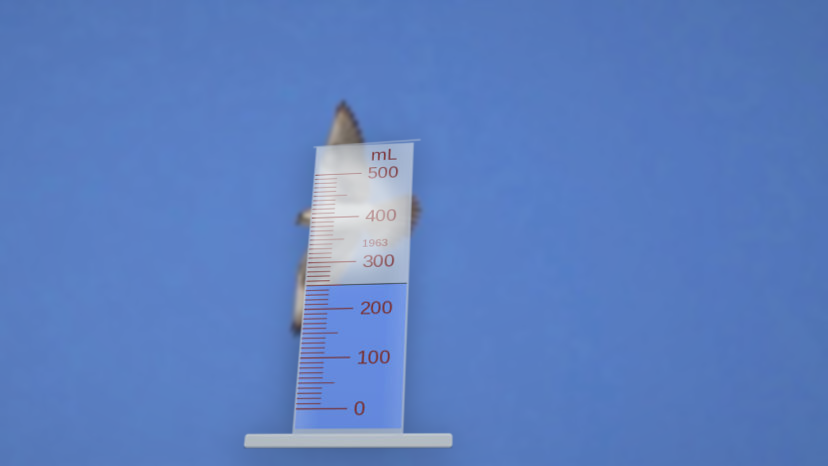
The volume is value=250 unit=mL
